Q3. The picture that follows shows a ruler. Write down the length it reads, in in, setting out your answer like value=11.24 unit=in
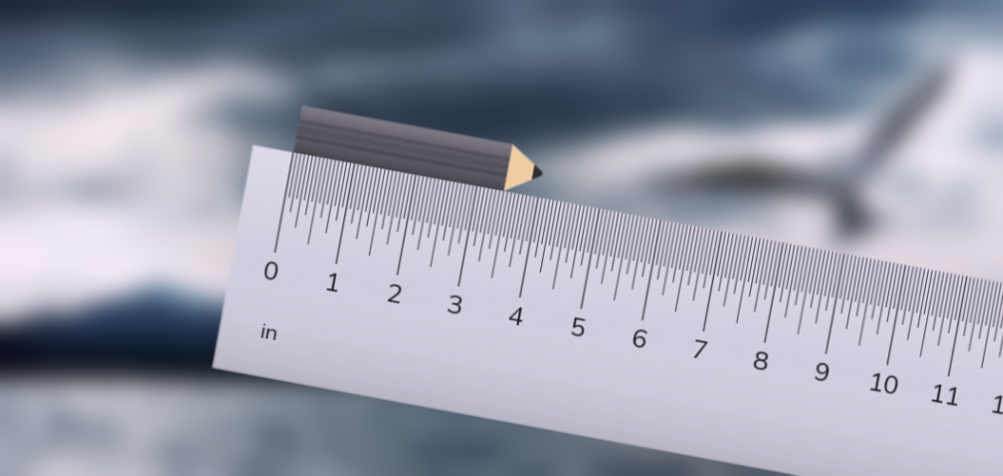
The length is value=4 unit=in
